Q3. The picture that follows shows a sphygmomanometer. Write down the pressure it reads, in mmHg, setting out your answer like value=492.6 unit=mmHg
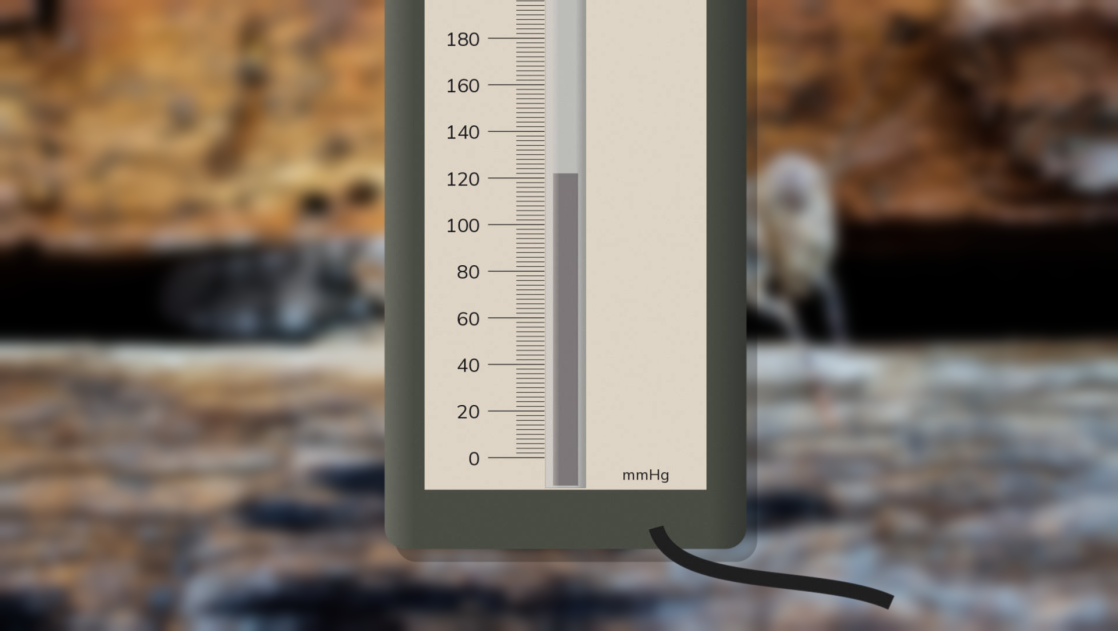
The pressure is value=122 unit=mmHg
